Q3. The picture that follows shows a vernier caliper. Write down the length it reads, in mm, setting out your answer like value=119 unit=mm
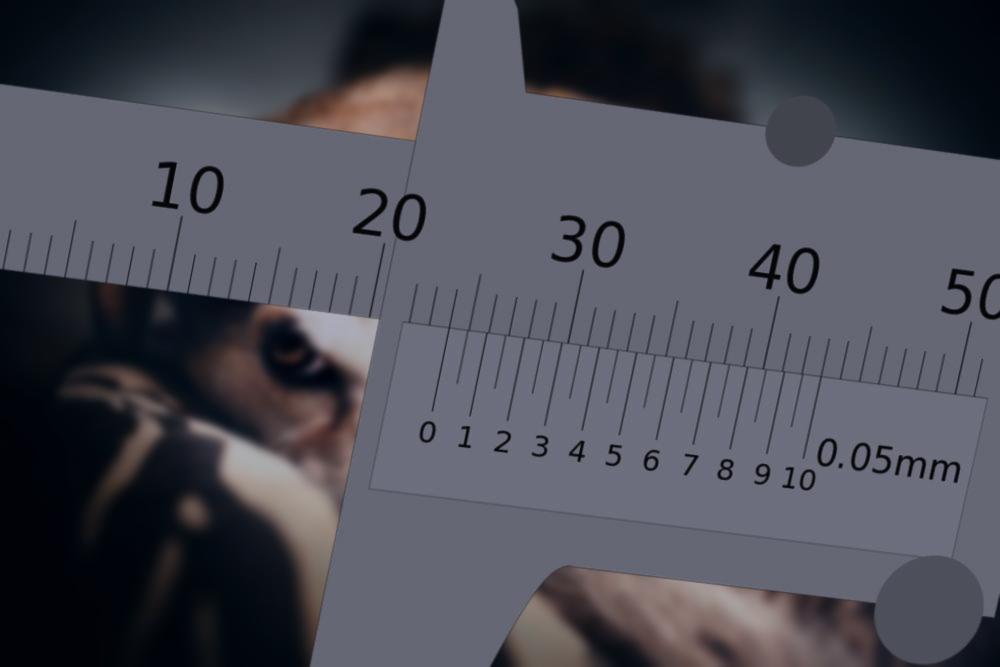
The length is value=24.0 unit=mm
